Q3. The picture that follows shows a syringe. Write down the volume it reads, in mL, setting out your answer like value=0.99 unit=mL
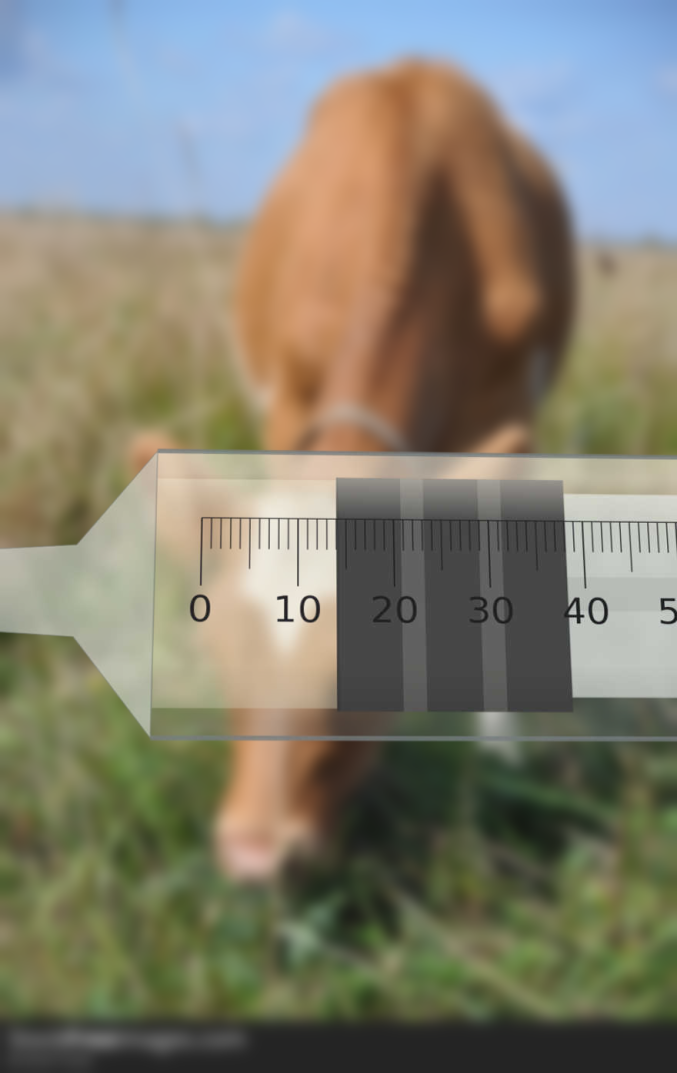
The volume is value=14 unit=mL
